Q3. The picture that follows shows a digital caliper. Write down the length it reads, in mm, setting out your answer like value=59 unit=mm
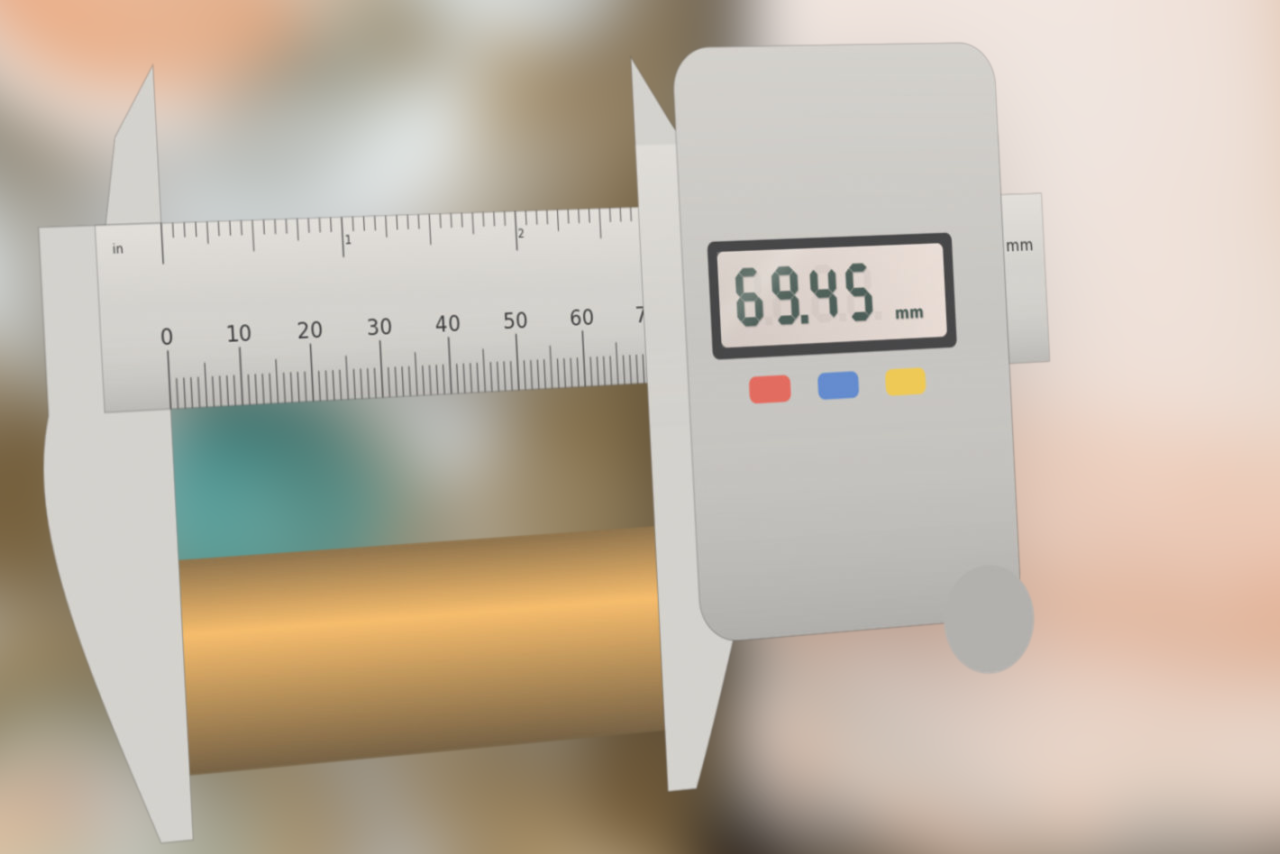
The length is value=69.45 unit=mm
